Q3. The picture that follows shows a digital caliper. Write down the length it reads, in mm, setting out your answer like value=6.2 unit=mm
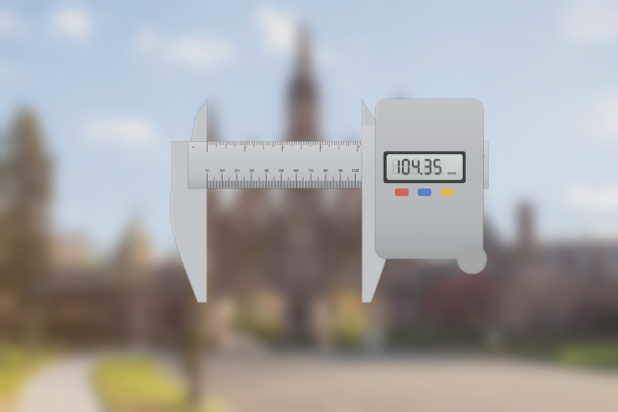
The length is value=104.35 unit=mm
